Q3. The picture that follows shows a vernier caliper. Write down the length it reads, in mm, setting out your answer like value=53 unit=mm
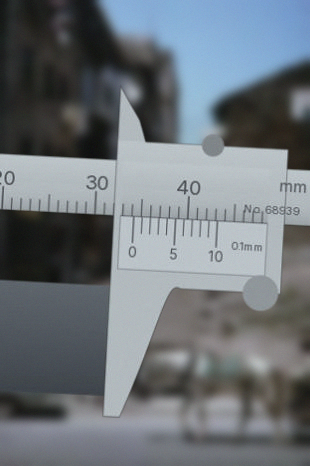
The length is value=34.2 unit=mm
